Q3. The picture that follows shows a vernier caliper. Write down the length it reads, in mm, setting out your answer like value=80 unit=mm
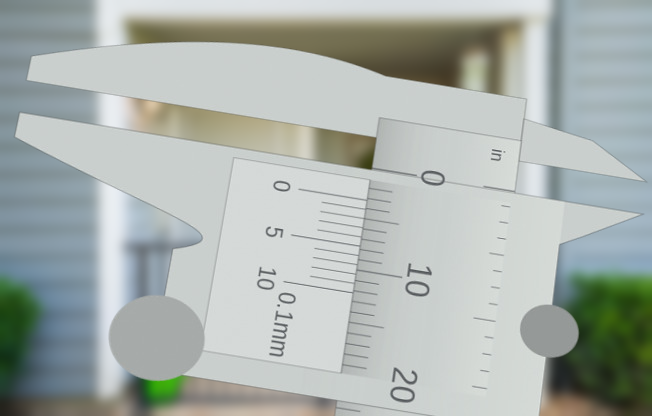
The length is value=3.2 unit=mm
